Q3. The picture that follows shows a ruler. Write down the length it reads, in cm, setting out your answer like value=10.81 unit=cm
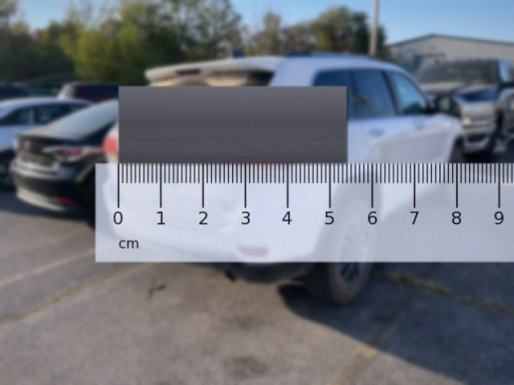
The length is value=5.4 unit=cm
